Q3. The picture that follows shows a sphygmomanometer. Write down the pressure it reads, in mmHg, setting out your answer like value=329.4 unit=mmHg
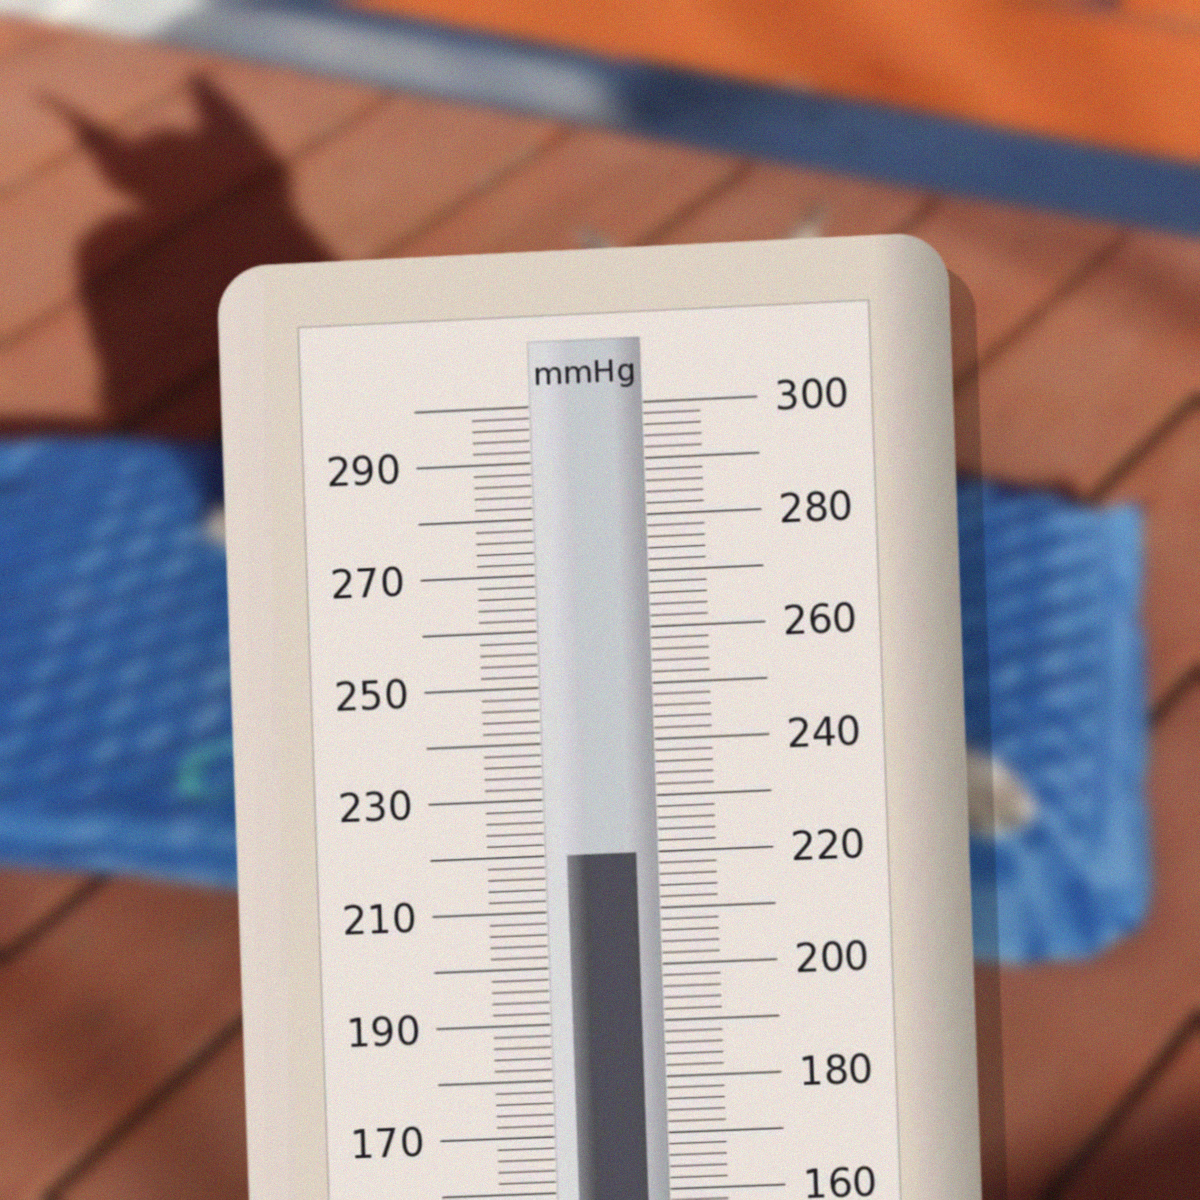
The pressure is value=220 unit=mmHg
